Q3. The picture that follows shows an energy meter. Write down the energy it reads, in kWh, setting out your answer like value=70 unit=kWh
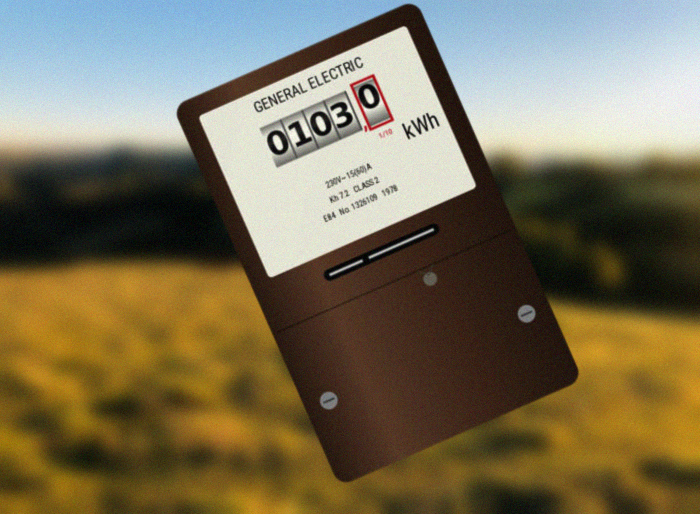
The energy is value=103.0 unit=kWh
